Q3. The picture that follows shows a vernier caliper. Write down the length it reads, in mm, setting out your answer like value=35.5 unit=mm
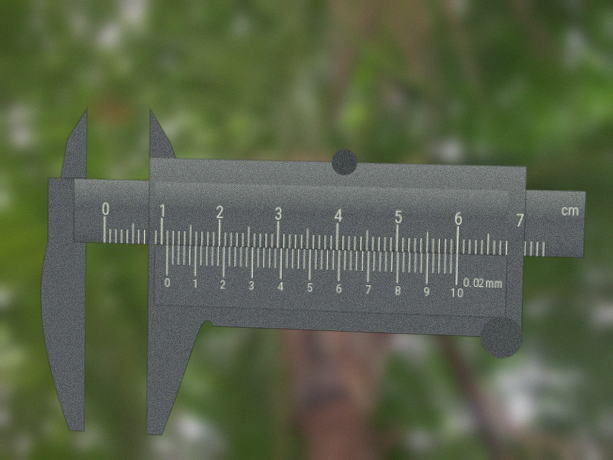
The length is value=11.0 unit=mm
